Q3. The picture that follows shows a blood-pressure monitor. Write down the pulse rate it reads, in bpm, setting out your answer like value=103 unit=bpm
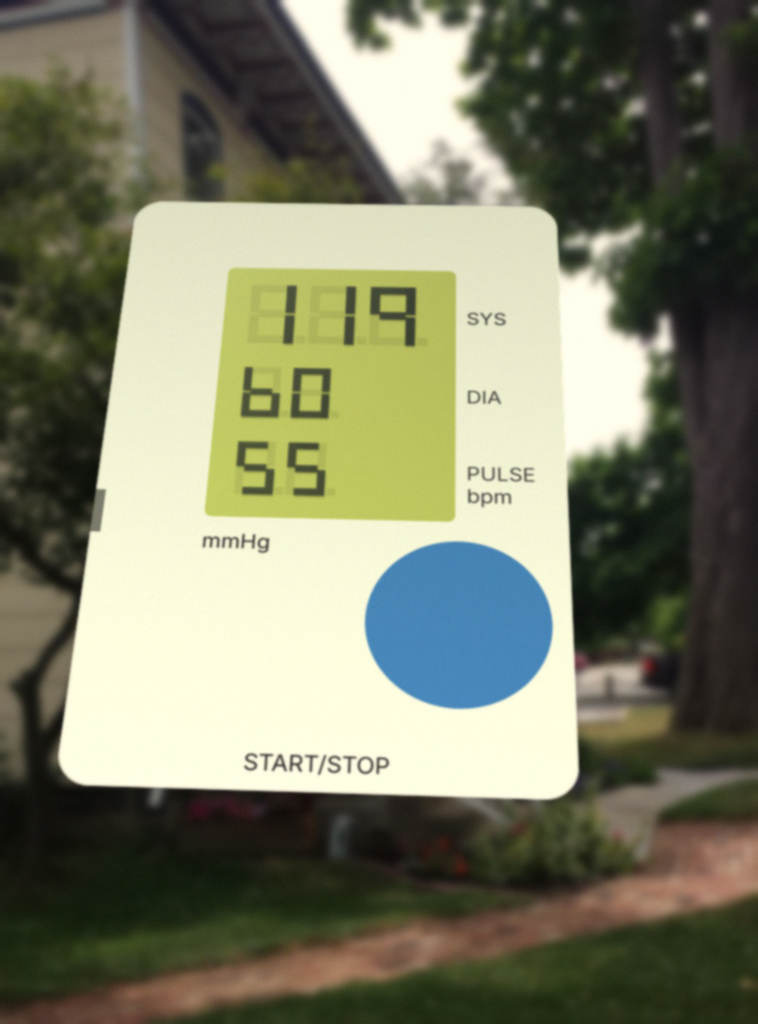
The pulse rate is value=55 unit=bpm
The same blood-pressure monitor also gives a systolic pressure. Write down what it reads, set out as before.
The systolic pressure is value=119 unit=mmHg
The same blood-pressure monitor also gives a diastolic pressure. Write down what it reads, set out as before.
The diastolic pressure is value=60 unit=mmHg
